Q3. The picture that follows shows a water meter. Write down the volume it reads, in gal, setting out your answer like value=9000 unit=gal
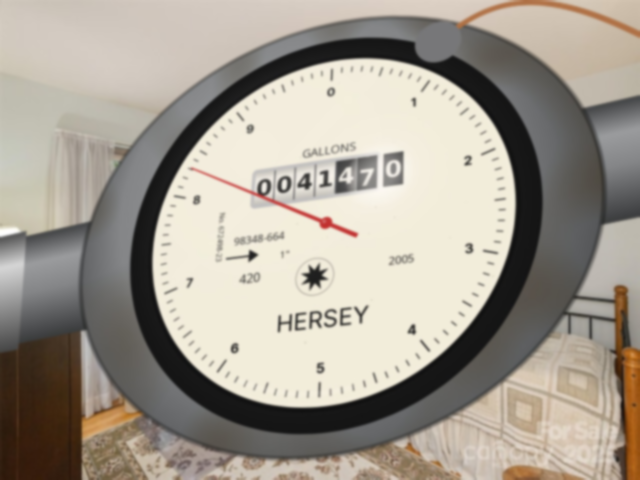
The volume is value=41468.3 unit=gal
